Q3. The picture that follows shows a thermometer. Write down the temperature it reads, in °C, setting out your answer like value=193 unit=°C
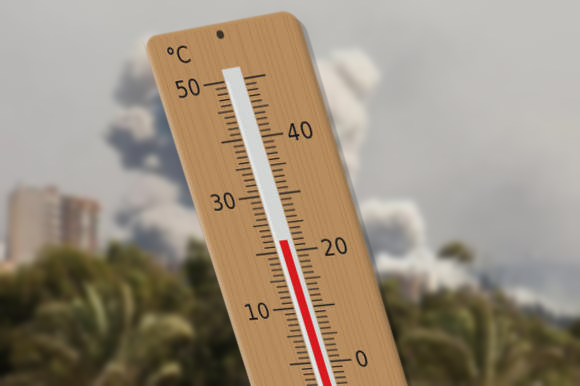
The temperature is value=22 unit=°C
